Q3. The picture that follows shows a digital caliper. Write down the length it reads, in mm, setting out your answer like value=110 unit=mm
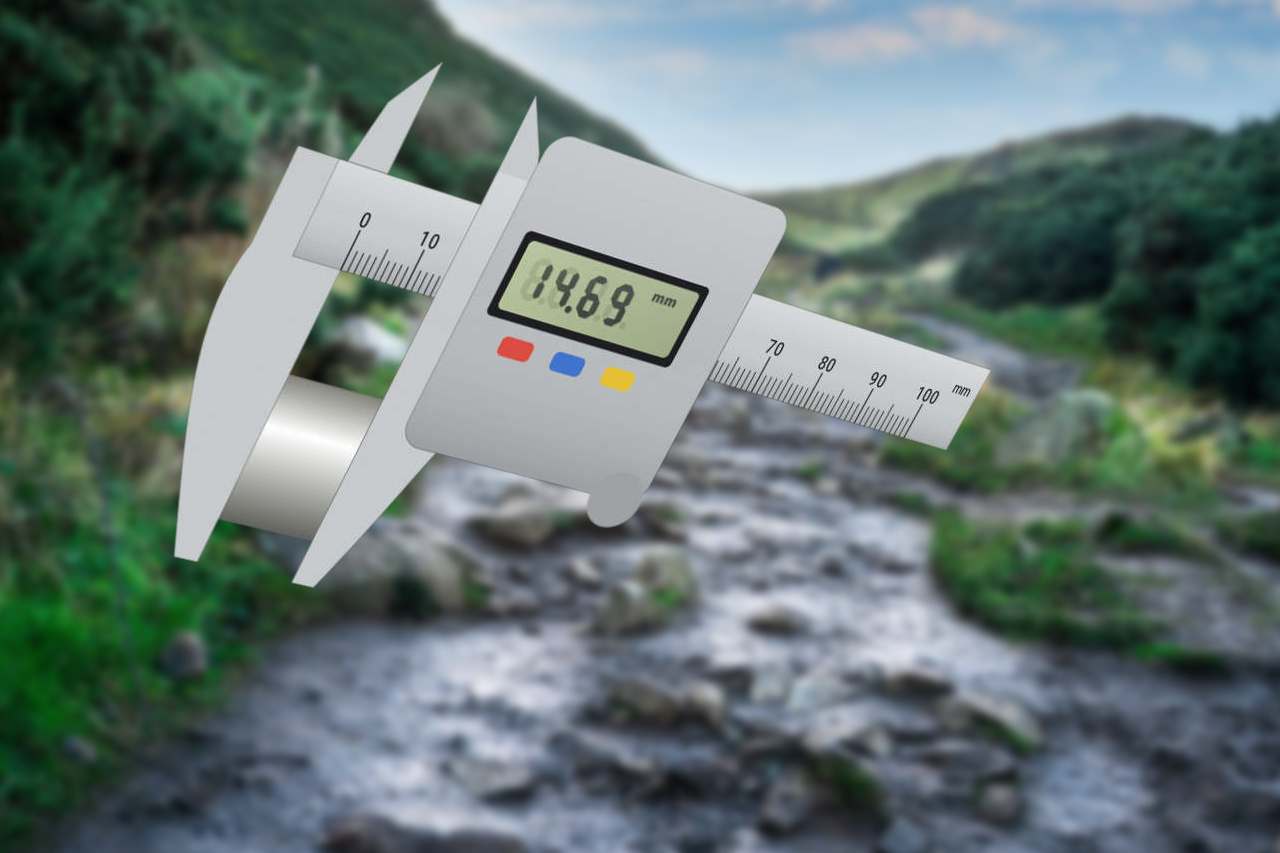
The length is value=14.69 unit=mm
